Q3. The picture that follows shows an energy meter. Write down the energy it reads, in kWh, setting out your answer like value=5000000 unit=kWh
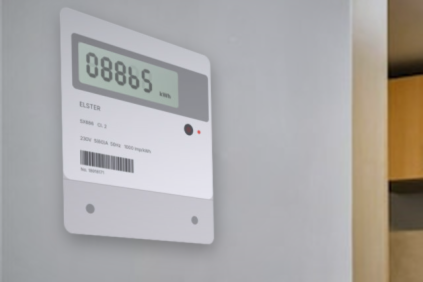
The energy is value=8865 unit=kWh
